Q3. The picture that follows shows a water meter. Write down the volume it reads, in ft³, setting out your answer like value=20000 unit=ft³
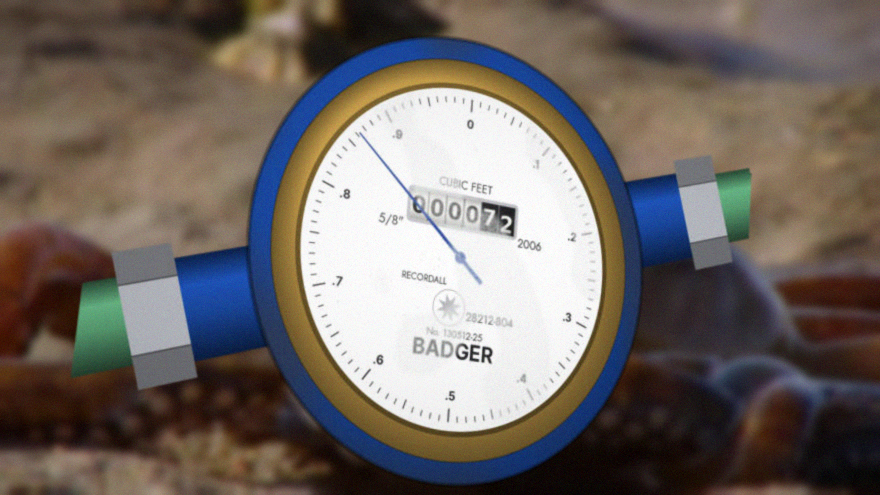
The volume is value=71.86 unit=ft³
